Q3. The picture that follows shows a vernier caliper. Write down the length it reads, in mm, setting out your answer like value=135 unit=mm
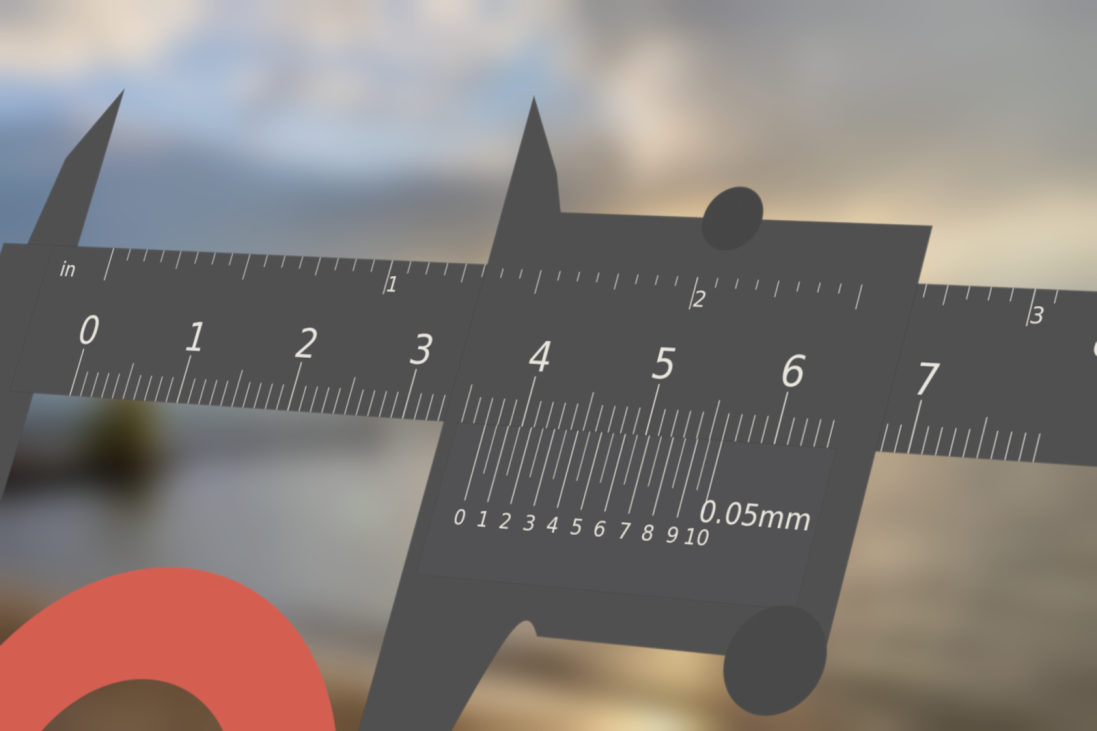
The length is value=37.0 unit=mm
